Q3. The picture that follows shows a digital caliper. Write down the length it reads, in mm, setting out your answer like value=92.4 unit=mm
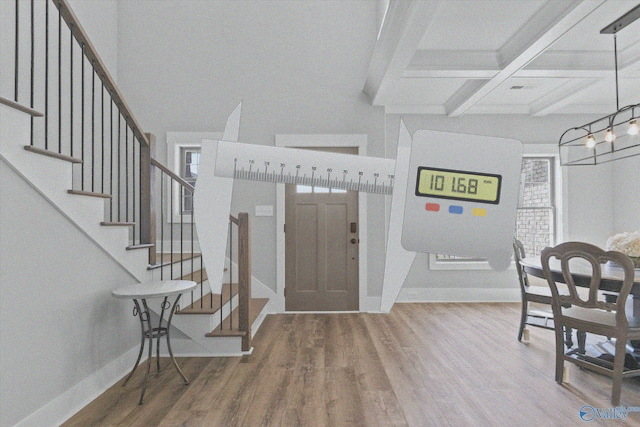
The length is value=101.68 unit=mm
